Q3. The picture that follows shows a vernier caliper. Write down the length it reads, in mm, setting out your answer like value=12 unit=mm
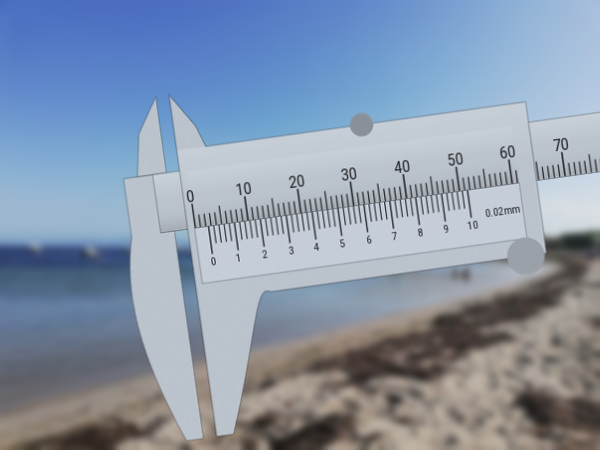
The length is value=2.5 unit=mm
